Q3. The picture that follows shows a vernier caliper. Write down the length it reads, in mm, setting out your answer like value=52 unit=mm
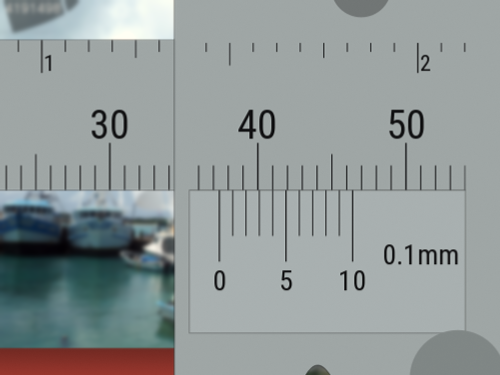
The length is value=37.4 unit=mm
